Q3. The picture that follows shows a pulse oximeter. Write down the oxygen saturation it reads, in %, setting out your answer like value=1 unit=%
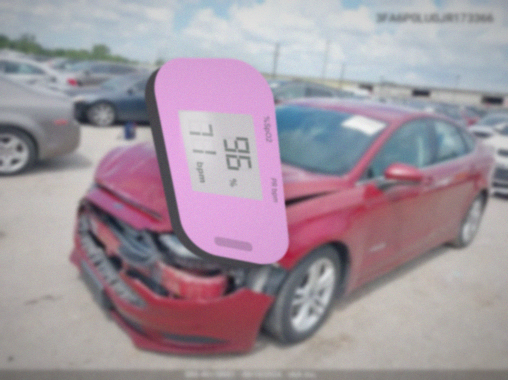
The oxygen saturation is value=96 unit=%
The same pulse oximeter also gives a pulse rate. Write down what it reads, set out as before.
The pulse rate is value=71 unit=bpm
